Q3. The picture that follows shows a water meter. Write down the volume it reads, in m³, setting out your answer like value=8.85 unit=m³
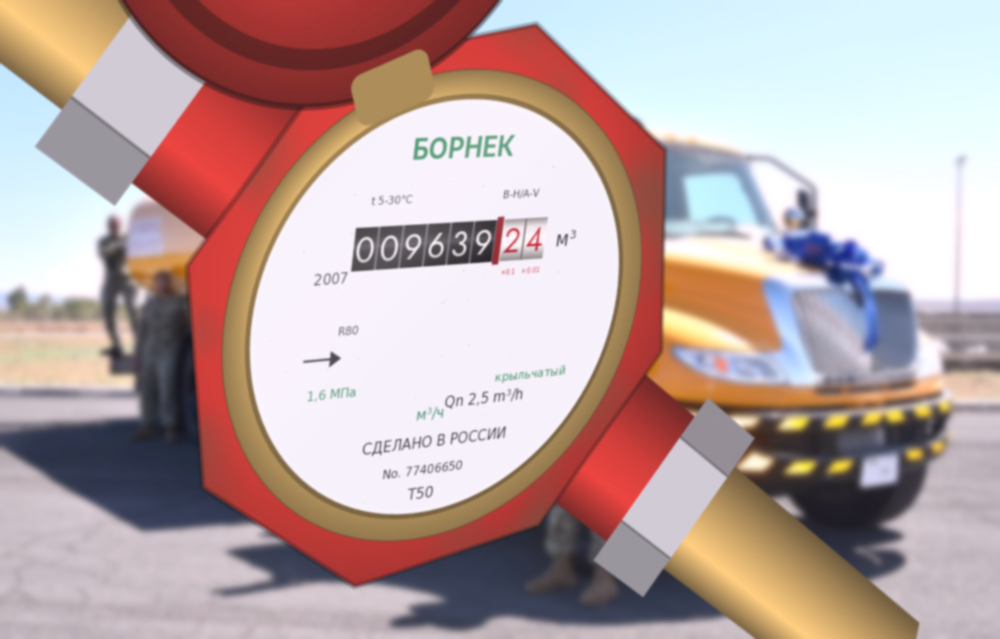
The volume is value=9639.24 unit=m³
